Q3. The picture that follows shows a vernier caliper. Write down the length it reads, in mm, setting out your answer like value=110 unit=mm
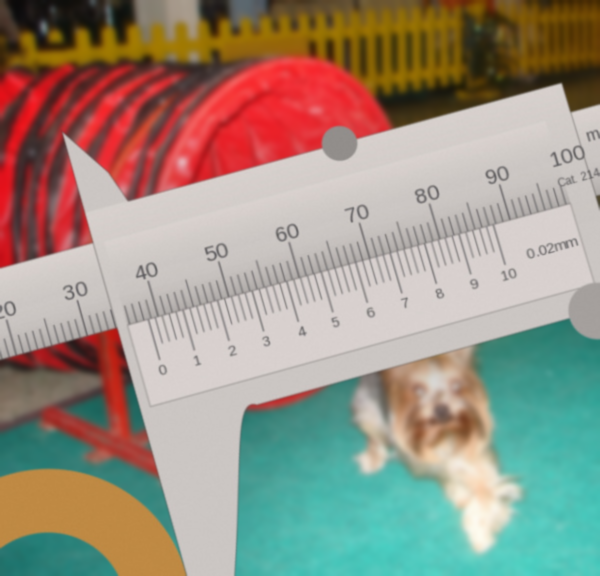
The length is value=38.6 unit=mm
